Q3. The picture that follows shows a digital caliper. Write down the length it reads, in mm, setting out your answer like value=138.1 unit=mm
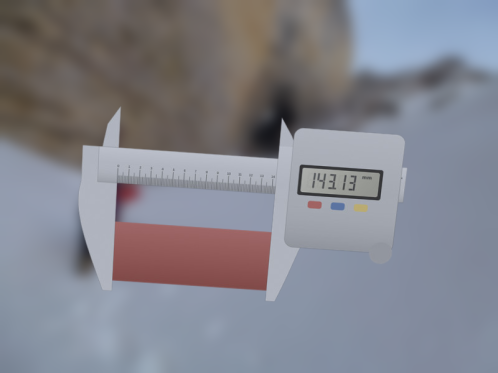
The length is value=143.13 unit=mm
